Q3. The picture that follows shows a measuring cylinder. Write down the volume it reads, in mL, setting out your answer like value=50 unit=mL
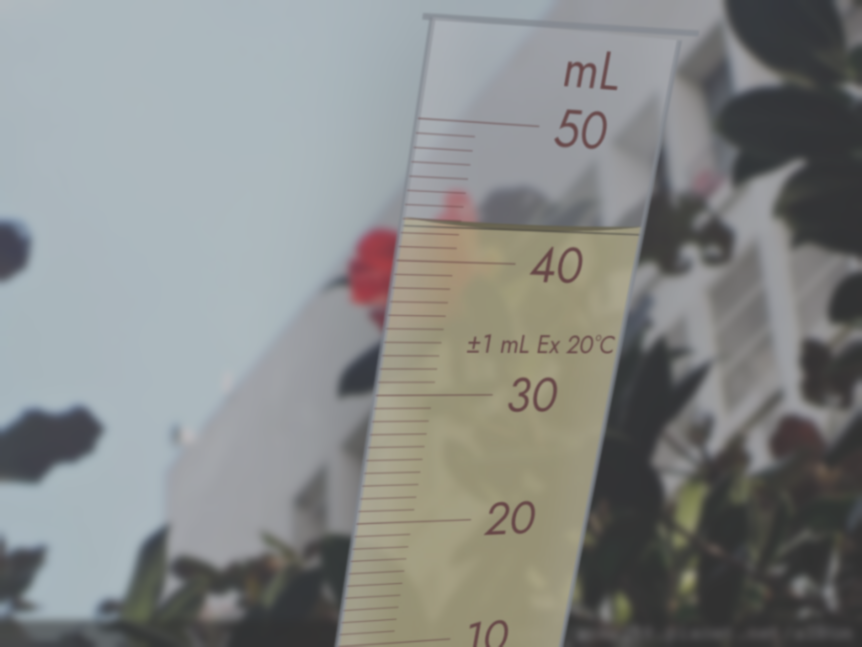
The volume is value=42.5 unit=mL
